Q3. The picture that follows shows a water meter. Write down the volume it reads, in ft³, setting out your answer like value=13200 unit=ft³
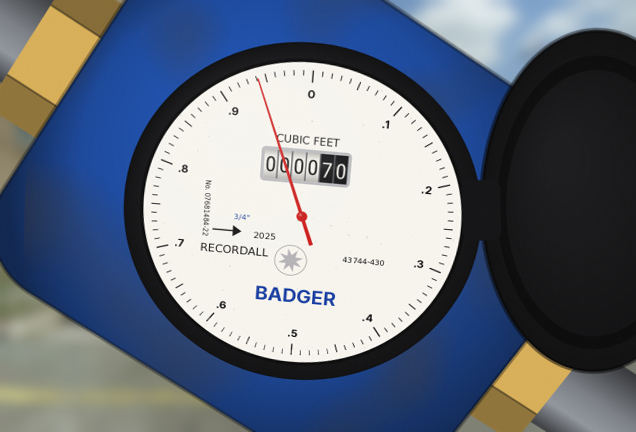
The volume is value=69.94 unit=ft³
